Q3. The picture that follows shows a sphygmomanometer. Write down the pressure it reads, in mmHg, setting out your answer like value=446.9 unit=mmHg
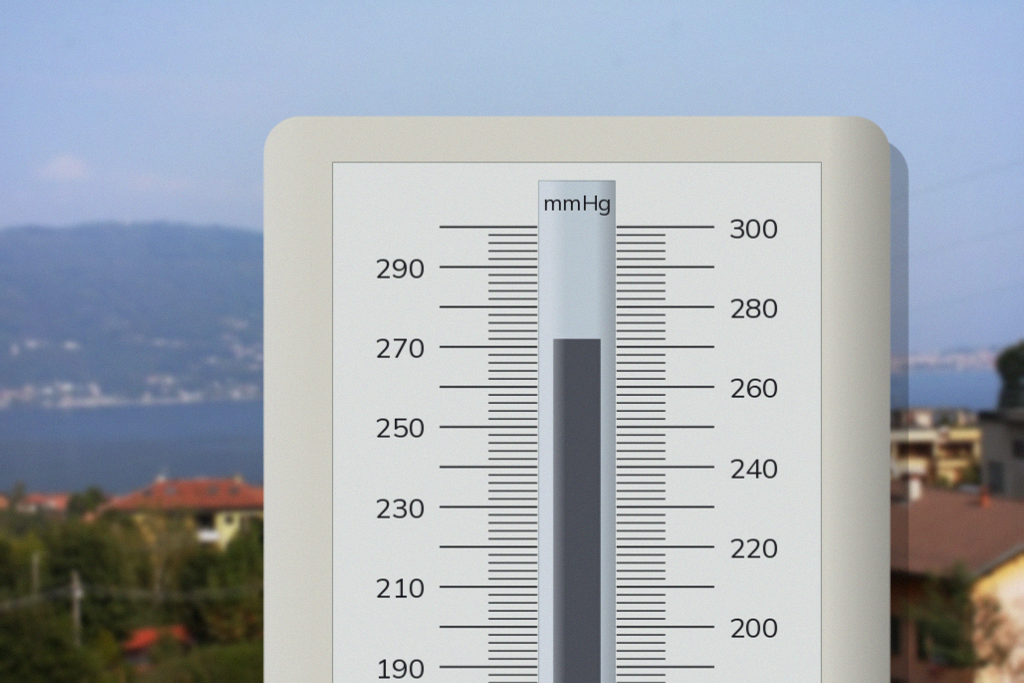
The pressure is value=272 unit=mmHg
